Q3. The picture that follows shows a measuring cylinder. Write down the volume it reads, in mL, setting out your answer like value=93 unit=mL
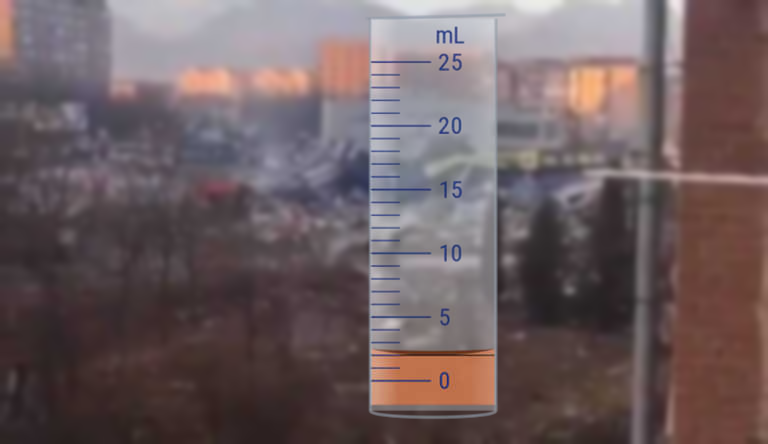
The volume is value=2 unit=mL
